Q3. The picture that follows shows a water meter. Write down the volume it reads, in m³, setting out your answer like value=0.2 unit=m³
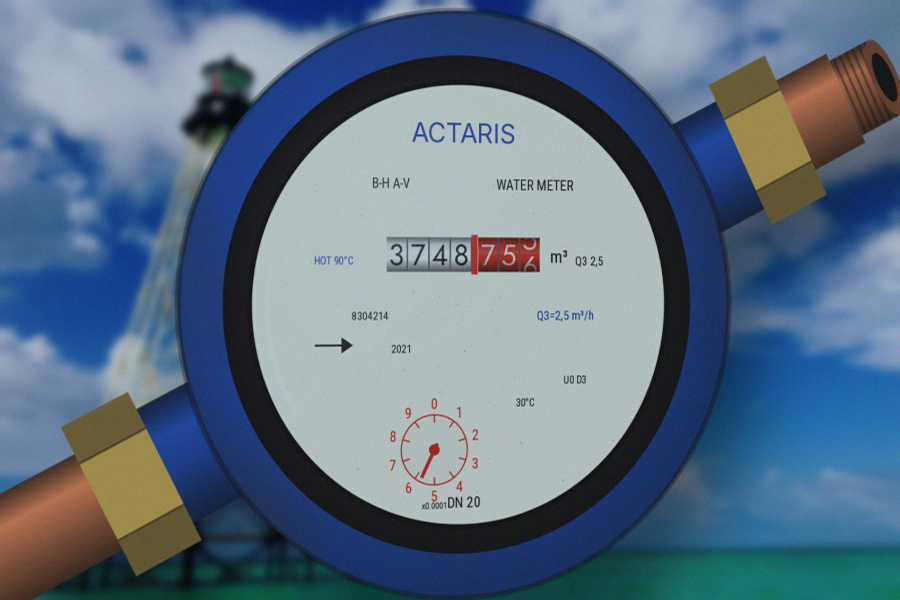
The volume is value=3748.7555 unit=m³
